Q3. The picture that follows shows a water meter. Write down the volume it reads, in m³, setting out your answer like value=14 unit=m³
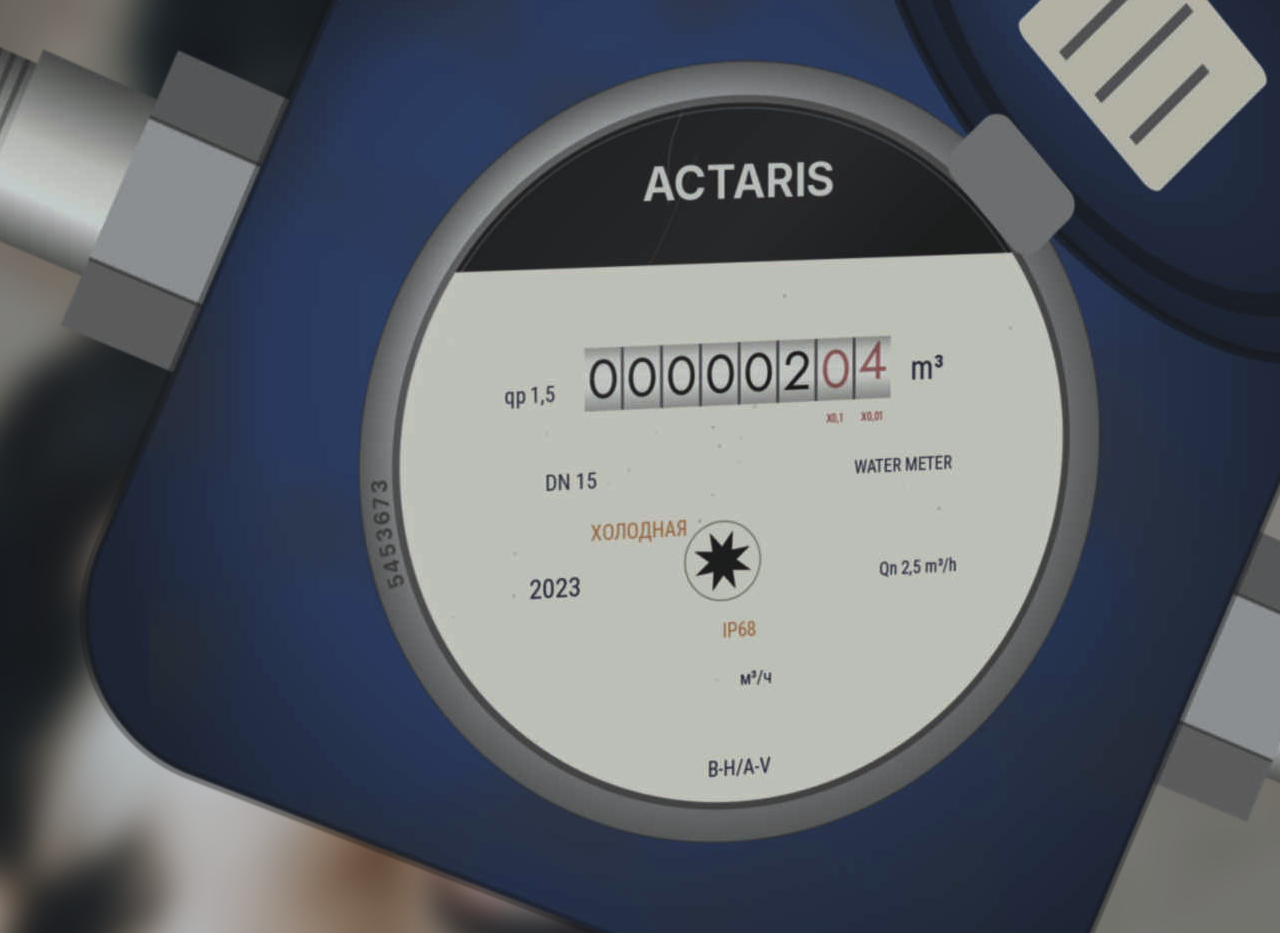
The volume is value=2.04 unit=m³
